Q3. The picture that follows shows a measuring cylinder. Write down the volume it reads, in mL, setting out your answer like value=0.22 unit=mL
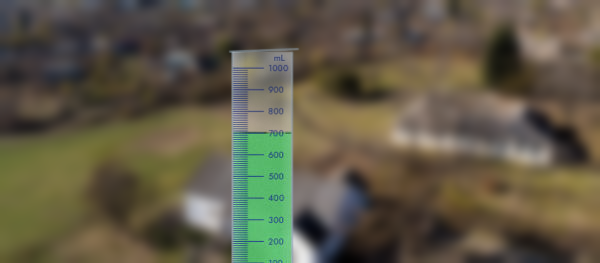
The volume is value=700 unit=mL
